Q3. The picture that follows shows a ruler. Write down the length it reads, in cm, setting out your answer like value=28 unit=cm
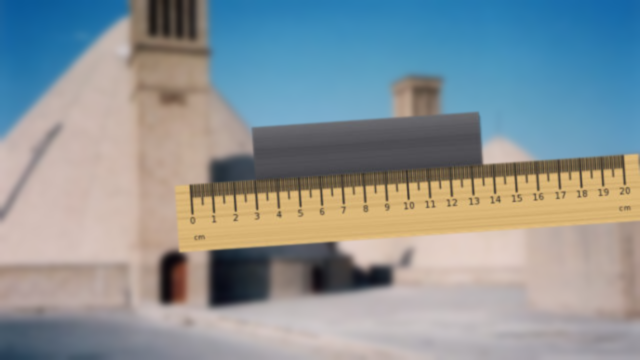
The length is value=10.5 unit=cm
